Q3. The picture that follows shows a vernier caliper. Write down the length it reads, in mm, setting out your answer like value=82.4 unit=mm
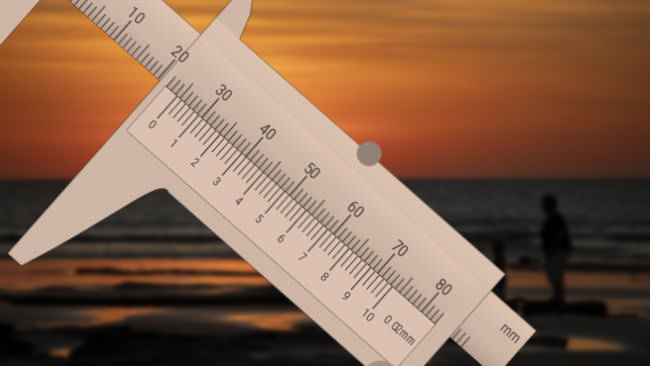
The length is value=24.4 unit=mm
